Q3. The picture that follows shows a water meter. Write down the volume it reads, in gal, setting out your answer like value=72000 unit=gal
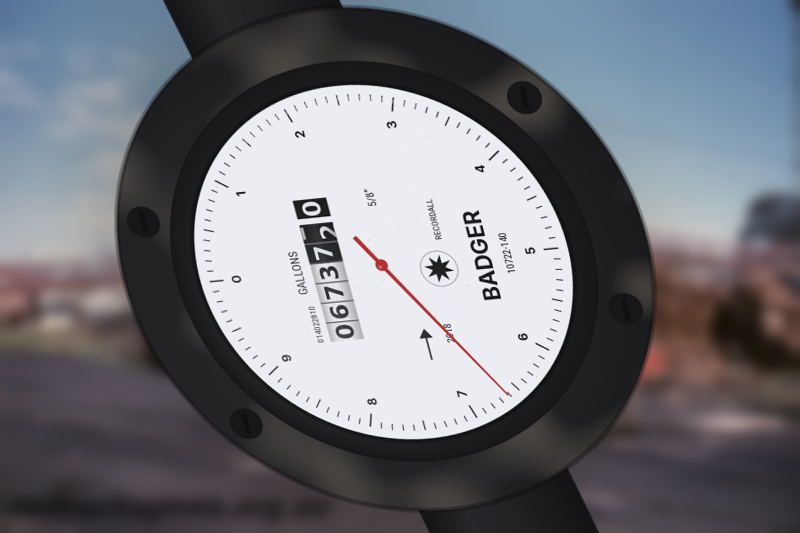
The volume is value=673716.6 unit=gal
